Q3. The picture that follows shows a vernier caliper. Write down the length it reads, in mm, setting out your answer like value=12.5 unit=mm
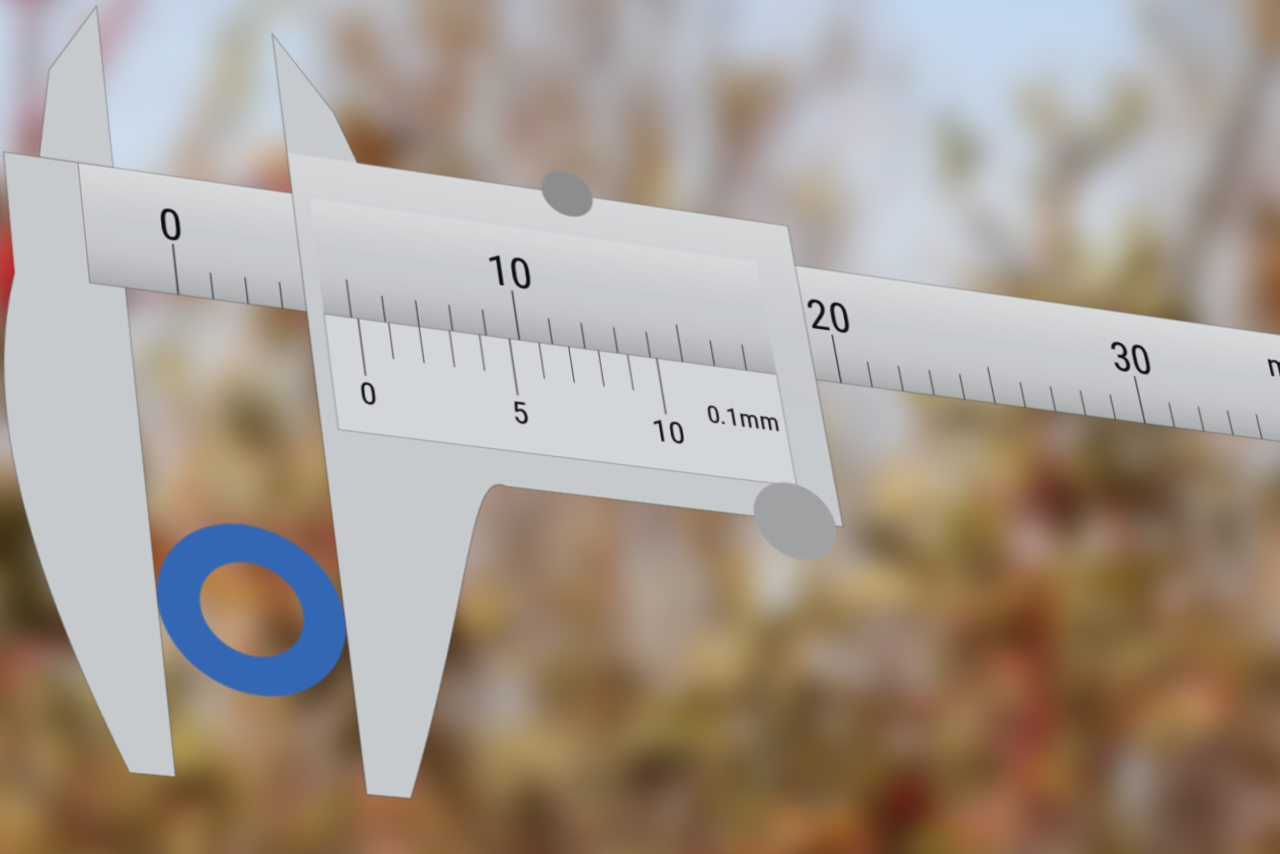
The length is value=5.2 unit=mm
